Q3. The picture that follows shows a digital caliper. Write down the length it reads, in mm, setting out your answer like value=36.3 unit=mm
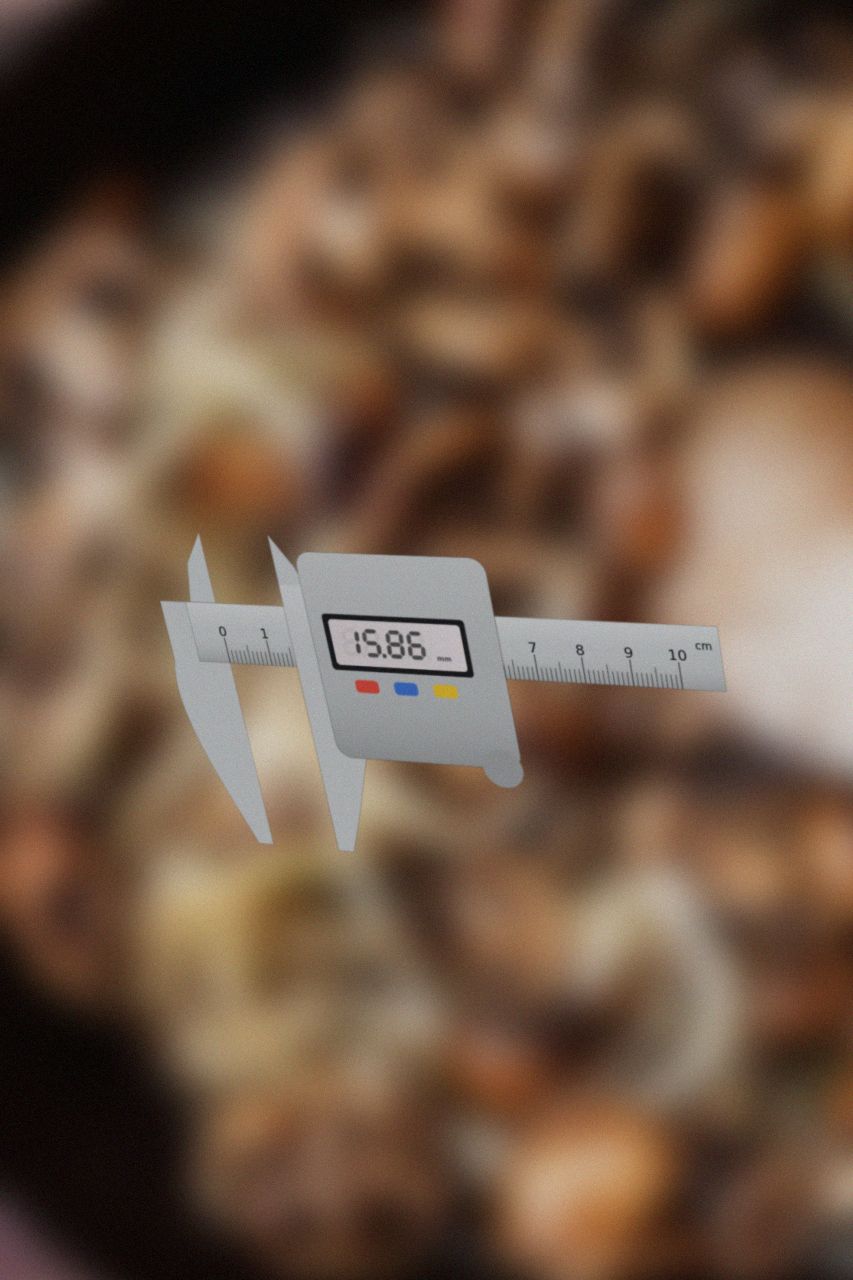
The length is value=15.86 unit=mm
